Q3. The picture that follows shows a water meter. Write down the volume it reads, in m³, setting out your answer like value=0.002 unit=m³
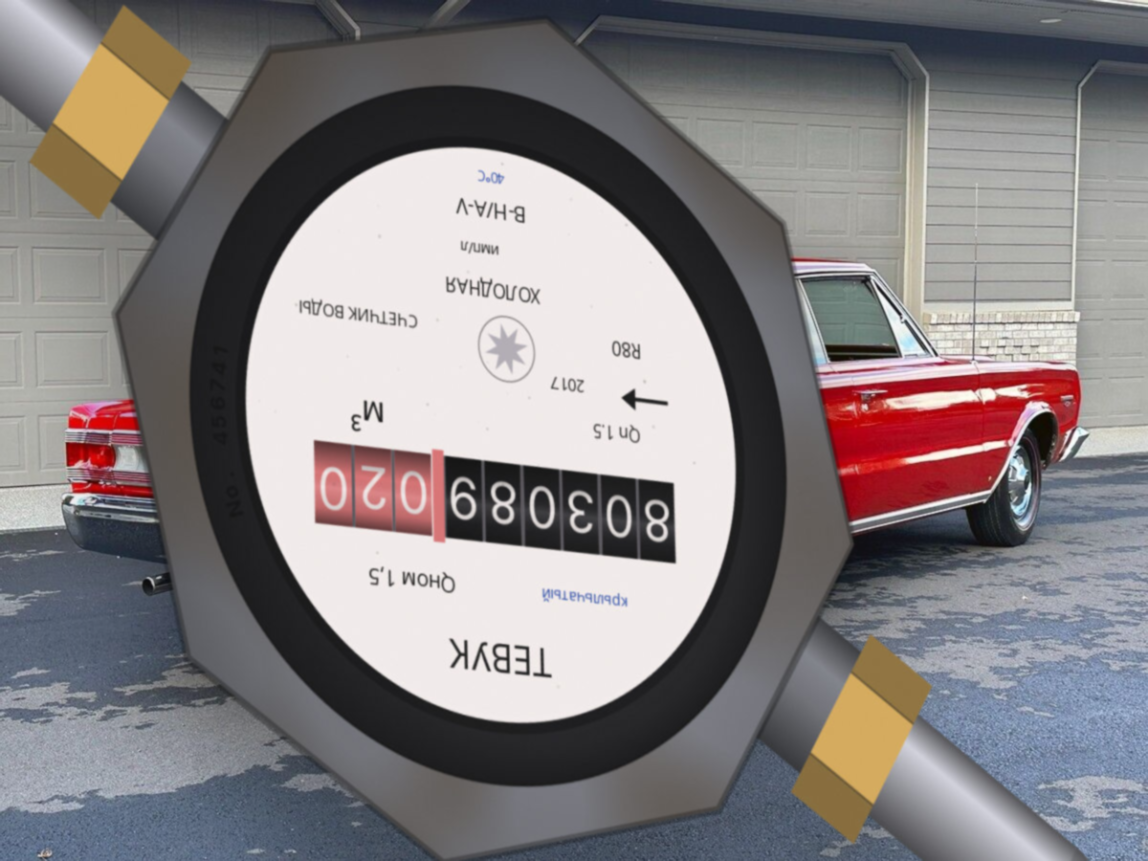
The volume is value=803089.020 unit=m³
